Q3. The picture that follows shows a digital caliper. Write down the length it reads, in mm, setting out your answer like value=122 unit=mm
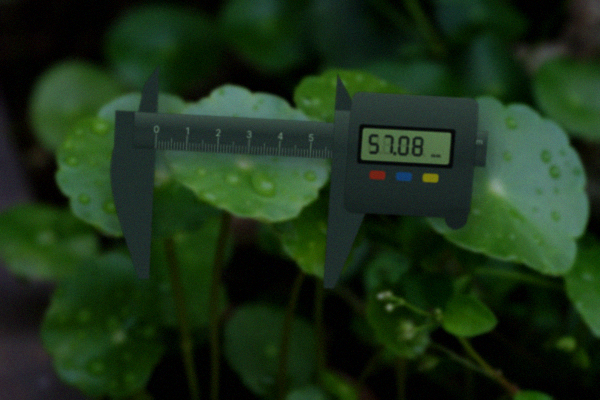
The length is value=57.08 unit=mm
